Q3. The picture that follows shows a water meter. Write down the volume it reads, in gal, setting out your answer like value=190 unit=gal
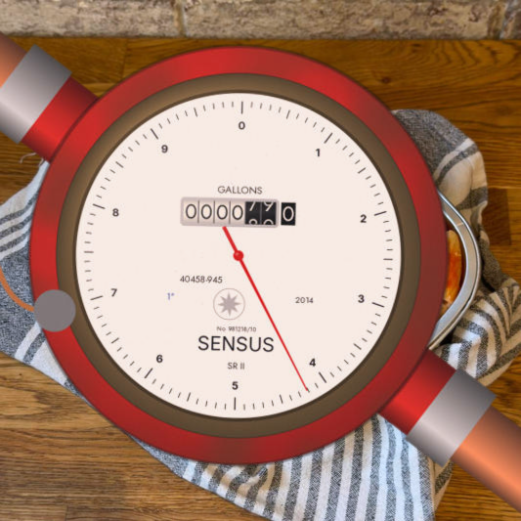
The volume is value=794.2 unit=gal
